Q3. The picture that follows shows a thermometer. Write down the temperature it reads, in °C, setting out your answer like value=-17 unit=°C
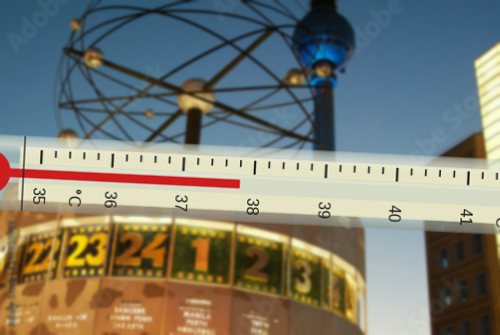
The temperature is value=37.8 unit=°C
